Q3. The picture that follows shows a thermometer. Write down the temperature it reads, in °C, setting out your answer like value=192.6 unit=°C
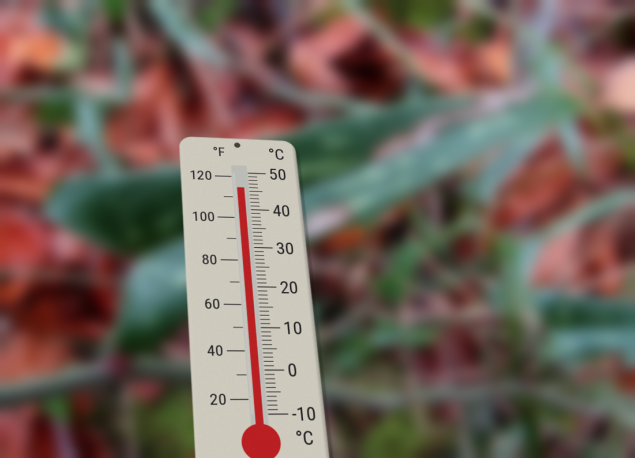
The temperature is value=46 unit=°C
